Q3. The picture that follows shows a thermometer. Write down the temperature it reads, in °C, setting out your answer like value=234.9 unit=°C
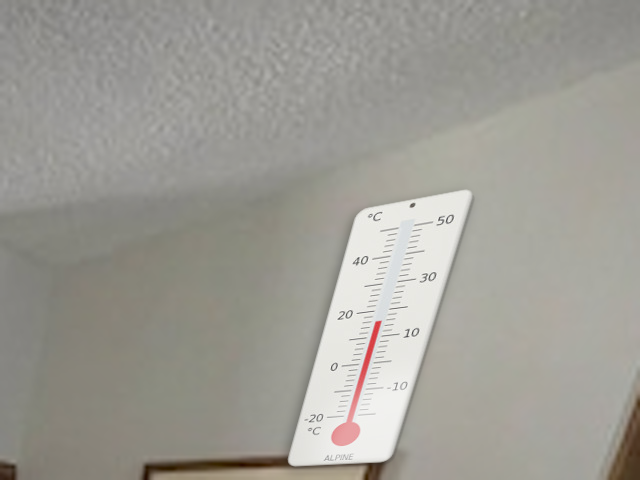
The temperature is value=16 unit=°C
